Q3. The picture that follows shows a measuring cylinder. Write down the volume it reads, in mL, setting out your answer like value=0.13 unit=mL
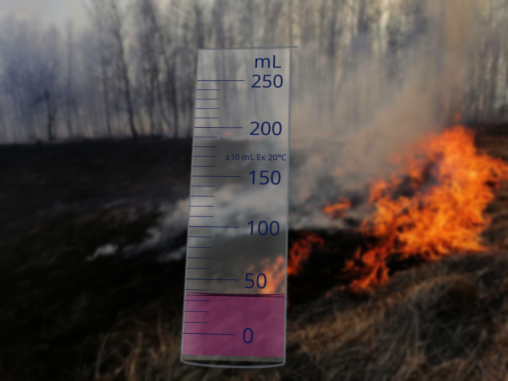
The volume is value=35 unit=mL
